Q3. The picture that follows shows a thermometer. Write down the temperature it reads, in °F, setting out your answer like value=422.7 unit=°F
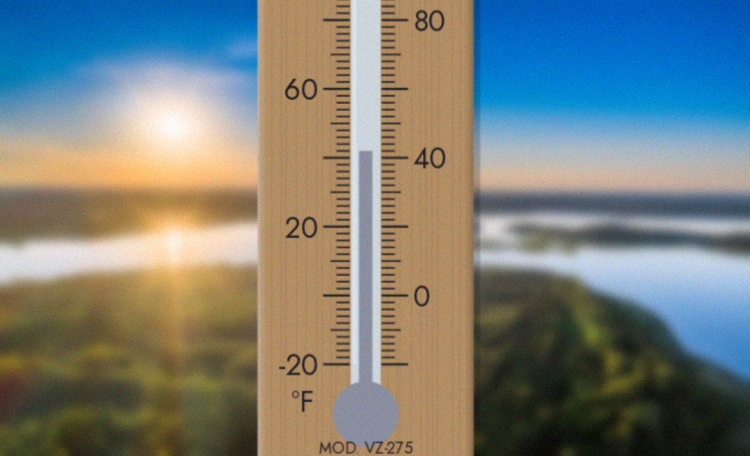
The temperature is value=42 unit=°F
